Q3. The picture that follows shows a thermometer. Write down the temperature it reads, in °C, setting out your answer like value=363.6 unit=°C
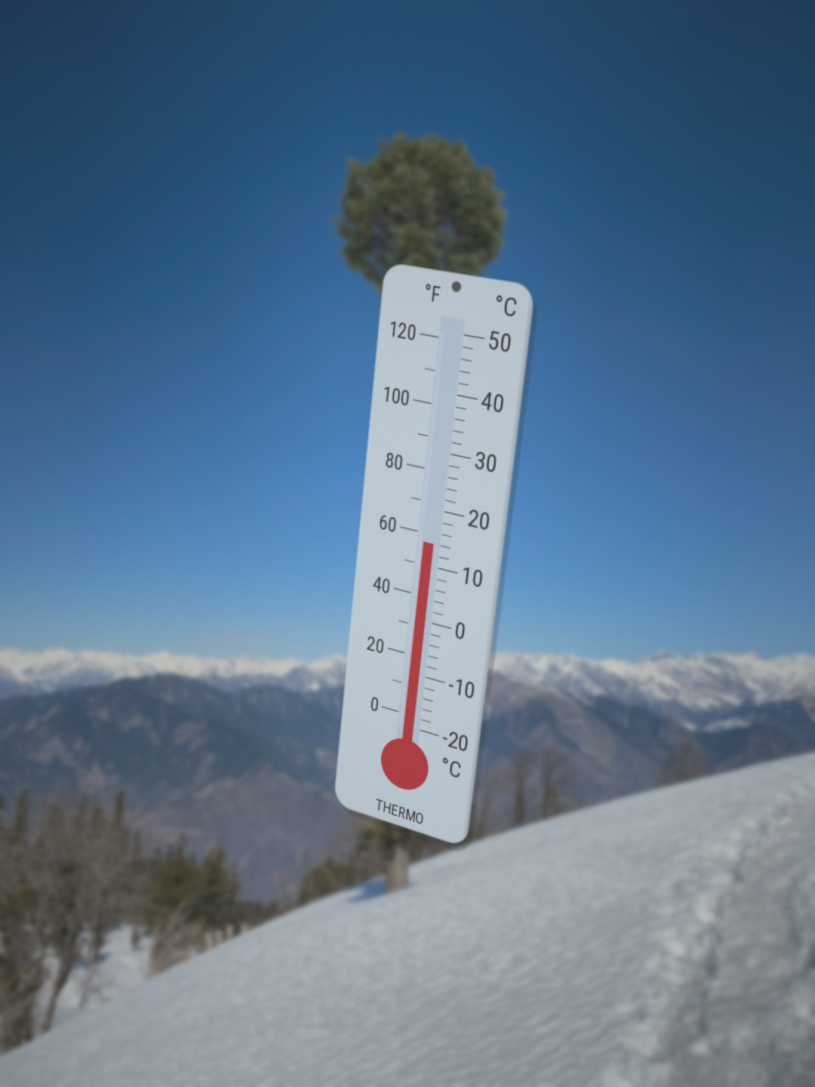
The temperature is value=14 unit=°C
